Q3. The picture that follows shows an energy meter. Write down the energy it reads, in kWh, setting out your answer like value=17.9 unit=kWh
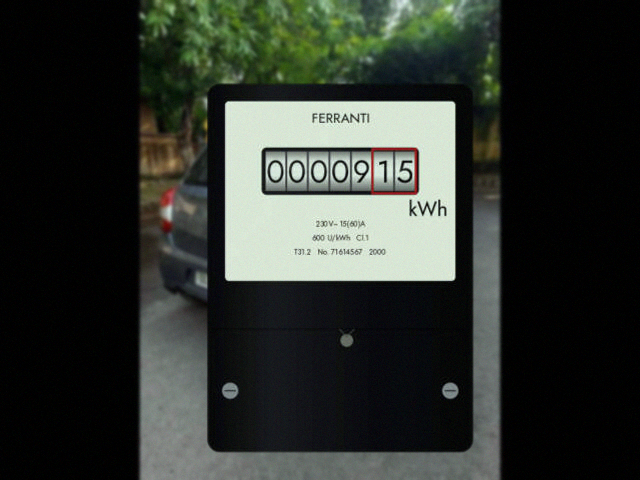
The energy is value=9.15 unit=kWh
